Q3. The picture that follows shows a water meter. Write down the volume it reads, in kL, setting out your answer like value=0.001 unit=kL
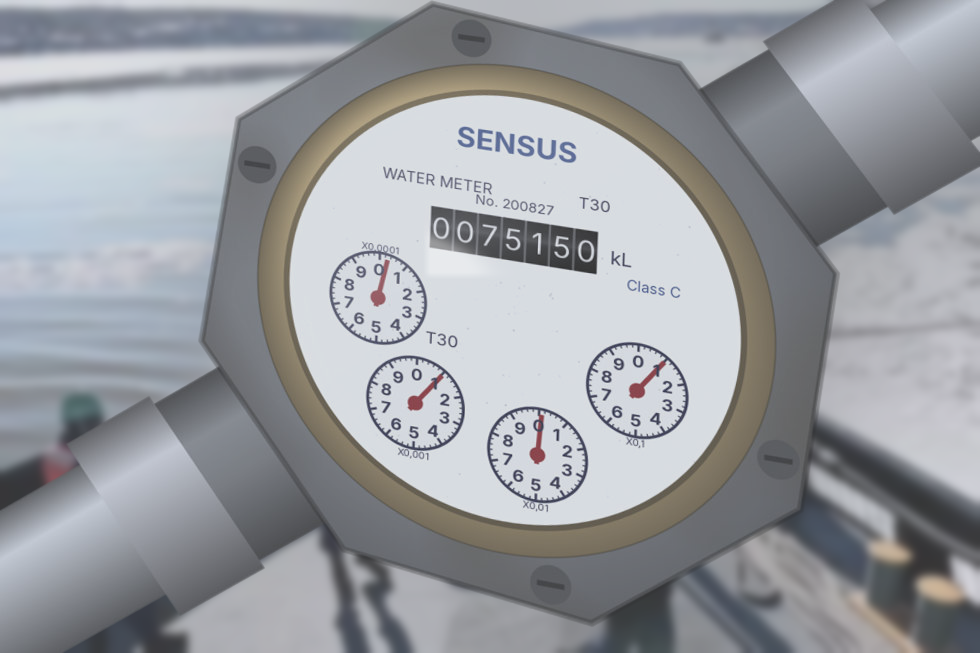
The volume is value=75150.1010 unit=kL
